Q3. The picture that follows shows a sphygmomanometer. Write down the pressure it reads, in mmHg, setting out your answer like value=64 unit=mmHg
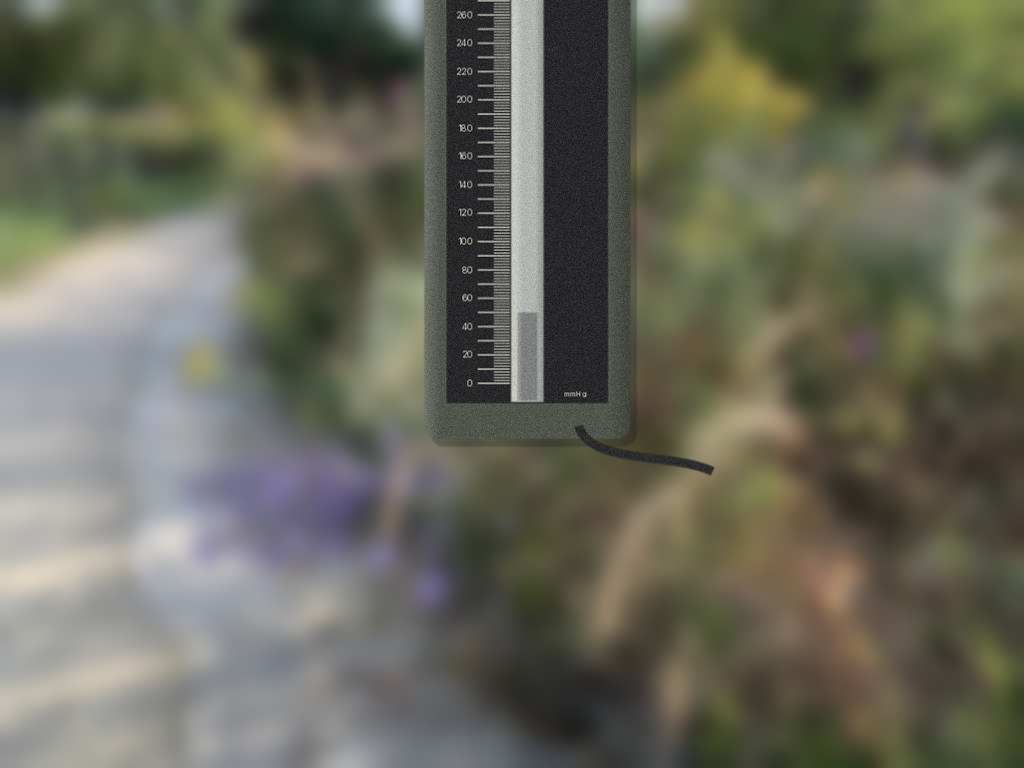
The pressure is value=50 unit=mmHg
